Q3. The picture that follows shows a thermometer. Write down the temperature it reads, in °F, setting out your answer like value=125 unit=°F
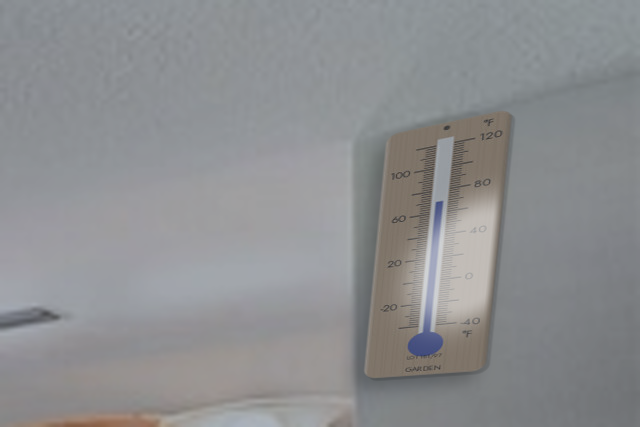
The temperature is value=70 unit=°F
